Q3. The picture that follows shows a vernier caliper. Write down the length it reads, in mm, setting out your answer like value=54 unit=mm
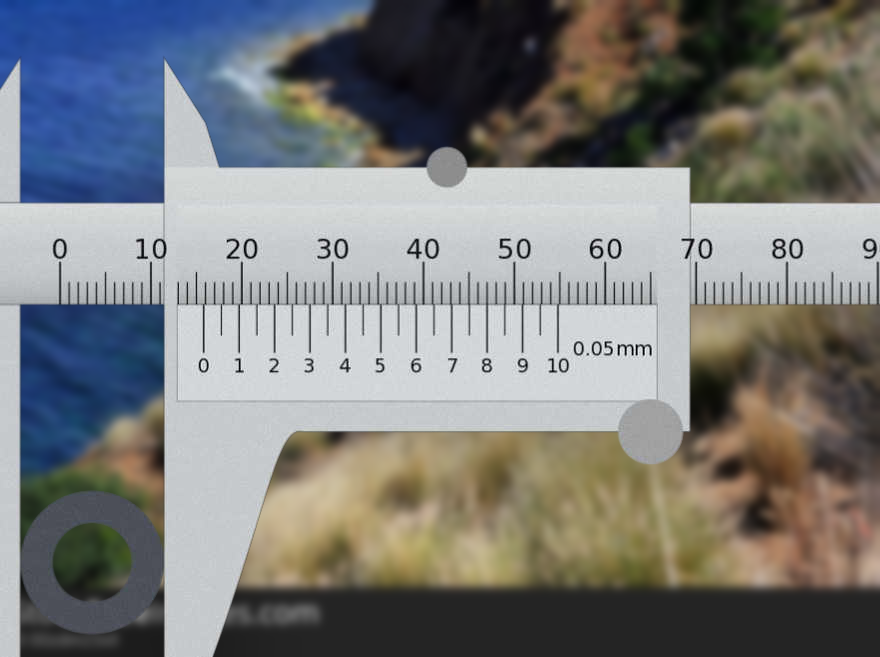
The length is value=15.8 unit=mm
